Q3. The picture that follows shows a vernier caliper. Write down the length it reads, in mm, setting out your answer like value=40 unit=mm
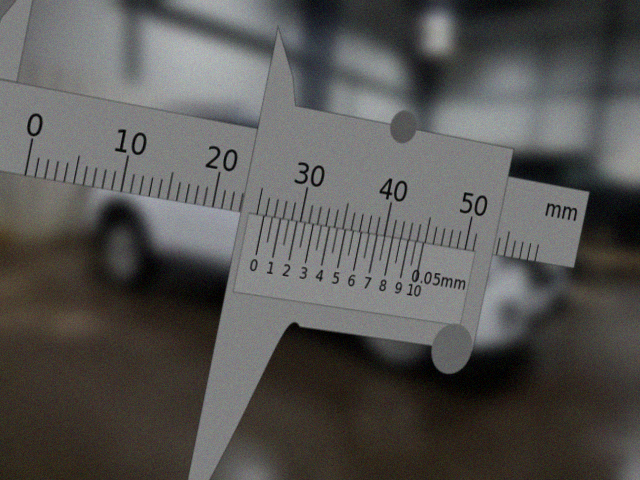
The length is value=25.8 unit=mm
